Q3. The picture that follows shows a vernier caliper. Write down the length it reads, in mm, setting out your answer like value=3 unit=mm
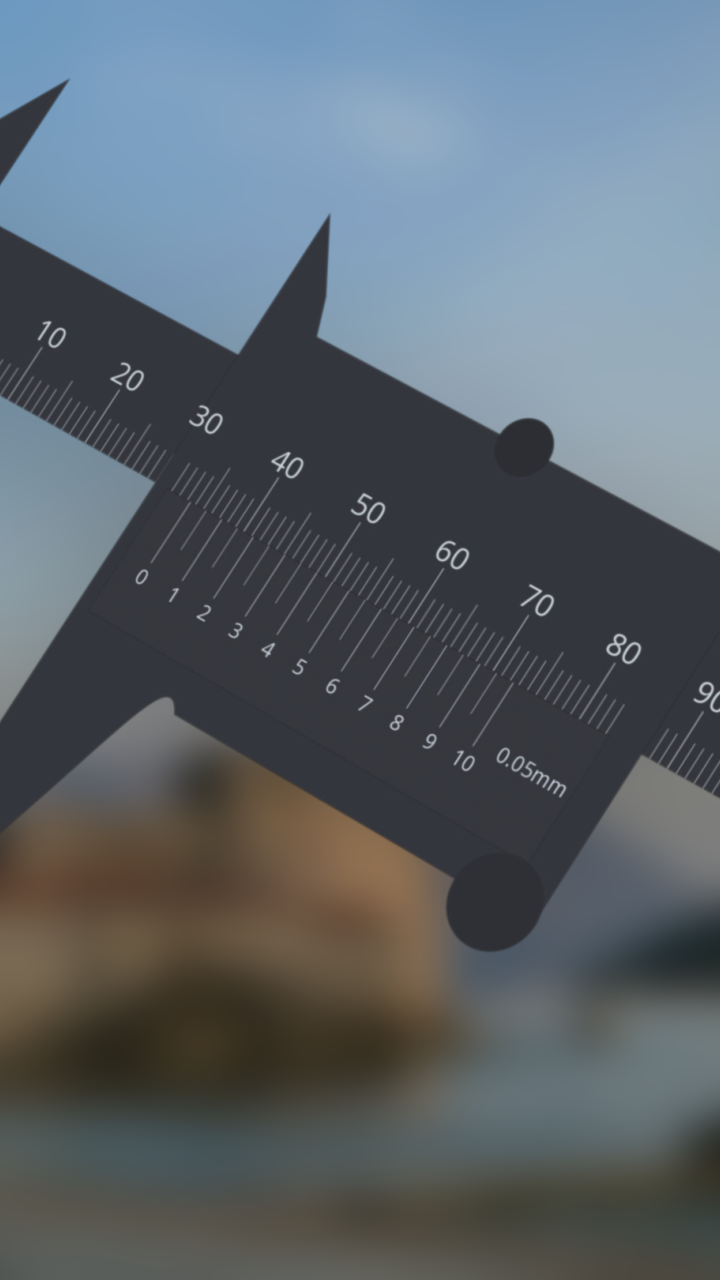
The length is value=33.4 unit=mm
